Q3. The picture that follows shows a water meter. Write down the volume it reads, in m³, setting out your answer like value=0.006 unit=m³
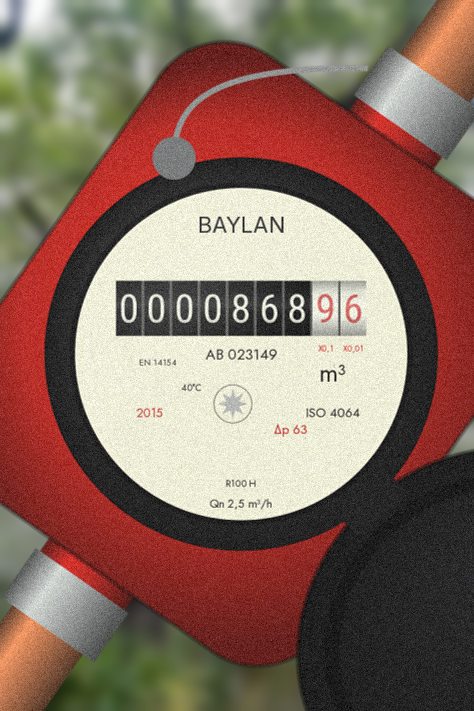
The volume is value=868.96 unit=m³
